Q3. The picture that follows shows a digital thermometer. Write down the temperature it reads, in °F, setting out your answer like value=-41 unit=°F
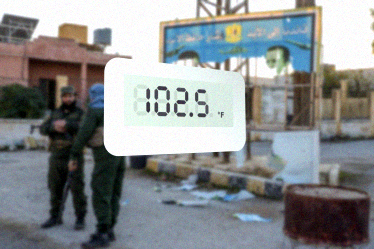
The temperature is value=102.5 unit=°F
